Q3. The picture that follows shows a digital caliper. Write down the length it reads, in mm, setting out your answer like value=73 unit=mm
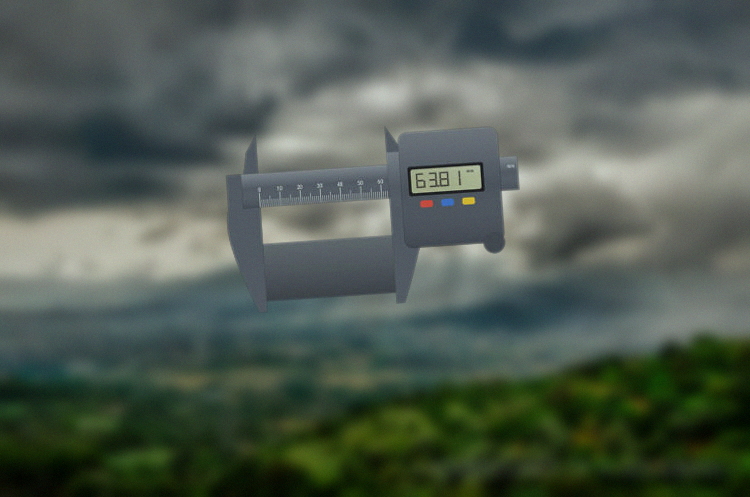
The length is value=63.81 unit=mm
